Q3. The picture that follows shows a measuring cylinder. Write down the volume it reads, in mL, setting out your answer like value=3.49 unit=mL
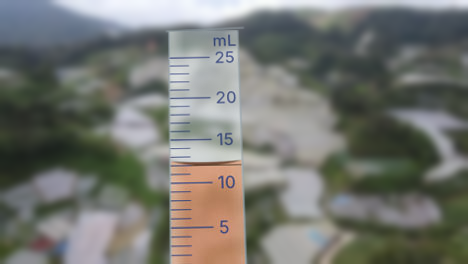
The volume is value=12 unit=mL
